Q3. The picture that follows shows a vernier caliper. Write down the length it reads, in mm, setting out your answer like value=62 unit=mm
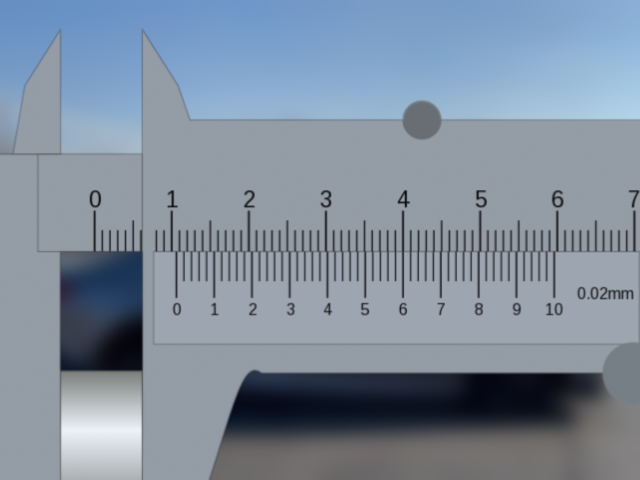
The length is value=10.6 unit=mm
